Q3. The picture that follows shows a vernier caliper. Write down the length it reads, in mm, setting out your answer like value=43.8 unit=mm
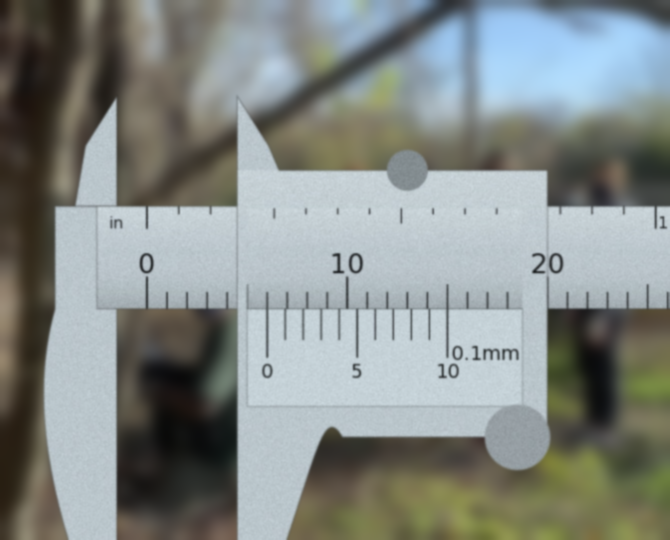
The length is value=6.0 unit=mm
